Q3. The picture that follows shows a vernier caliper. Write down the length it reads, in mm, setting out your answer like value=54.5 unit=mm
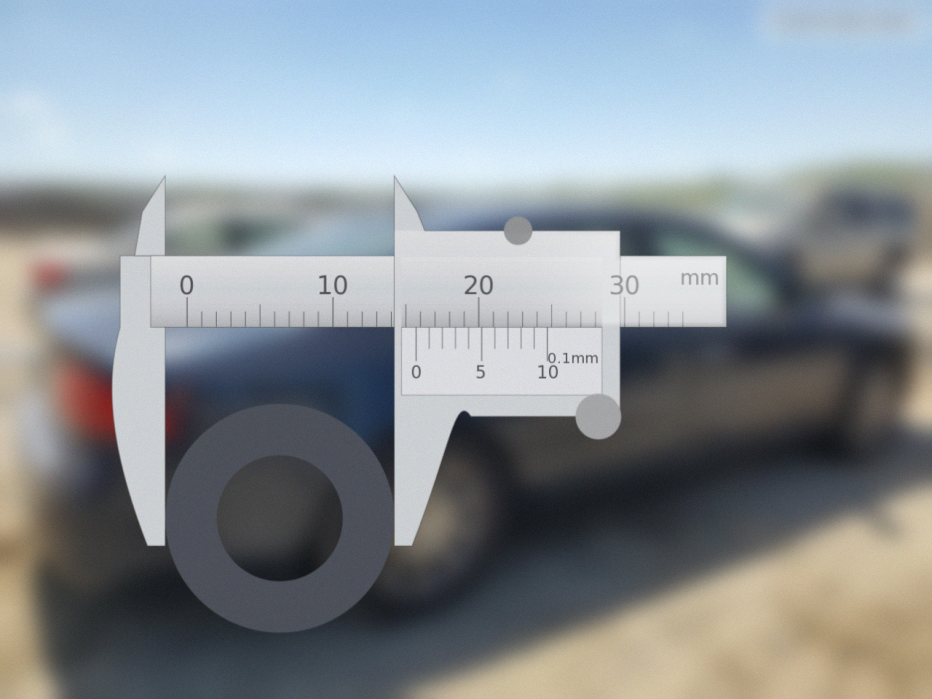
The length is value=15.7 unit=mm
